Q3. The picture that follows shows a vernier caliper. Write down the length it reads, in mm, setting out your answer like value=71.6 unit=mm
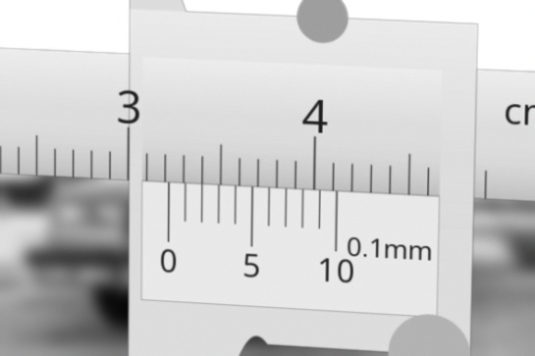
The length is value=32.2 unit=mm
